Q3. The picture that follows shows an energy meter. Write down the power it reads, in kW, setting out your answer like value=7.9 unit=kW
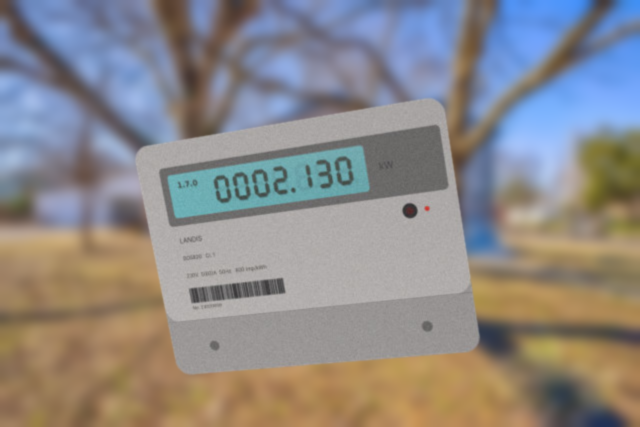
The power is value=2.130 unit=kW
